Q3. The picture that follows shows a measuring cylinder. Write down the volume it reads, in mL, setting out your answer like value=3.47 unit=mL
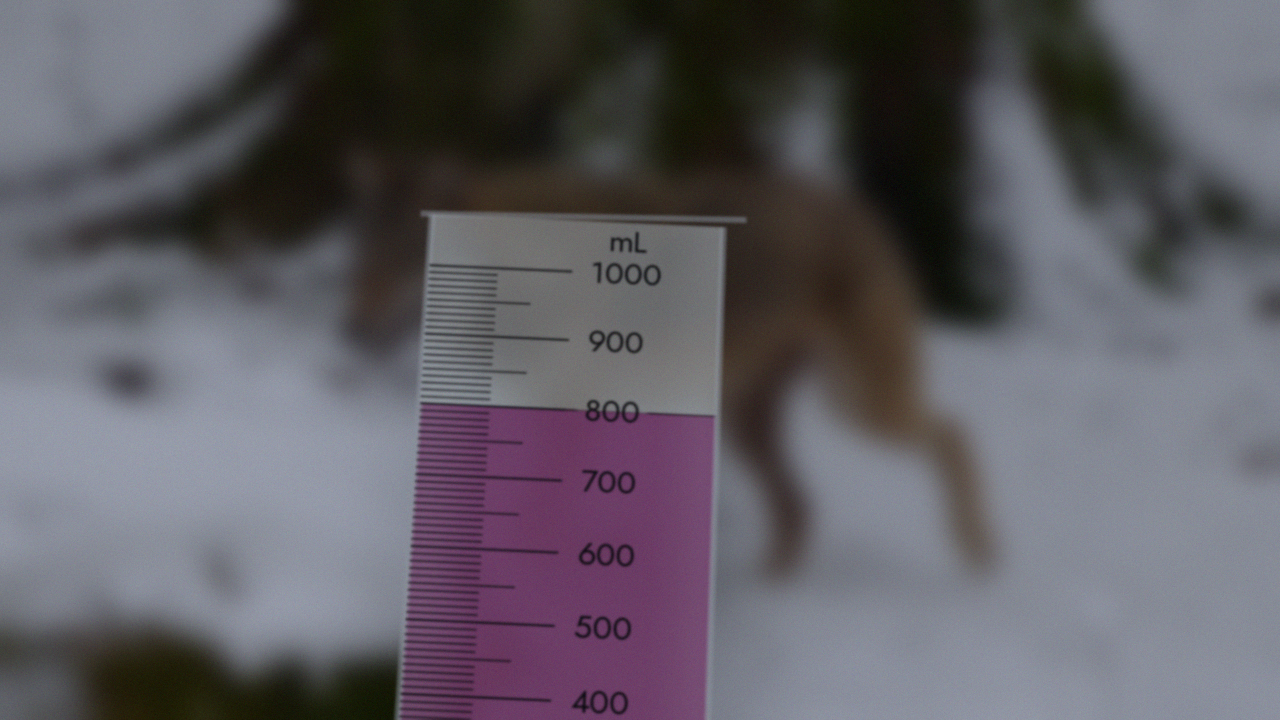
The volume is value=800 unit=mL
